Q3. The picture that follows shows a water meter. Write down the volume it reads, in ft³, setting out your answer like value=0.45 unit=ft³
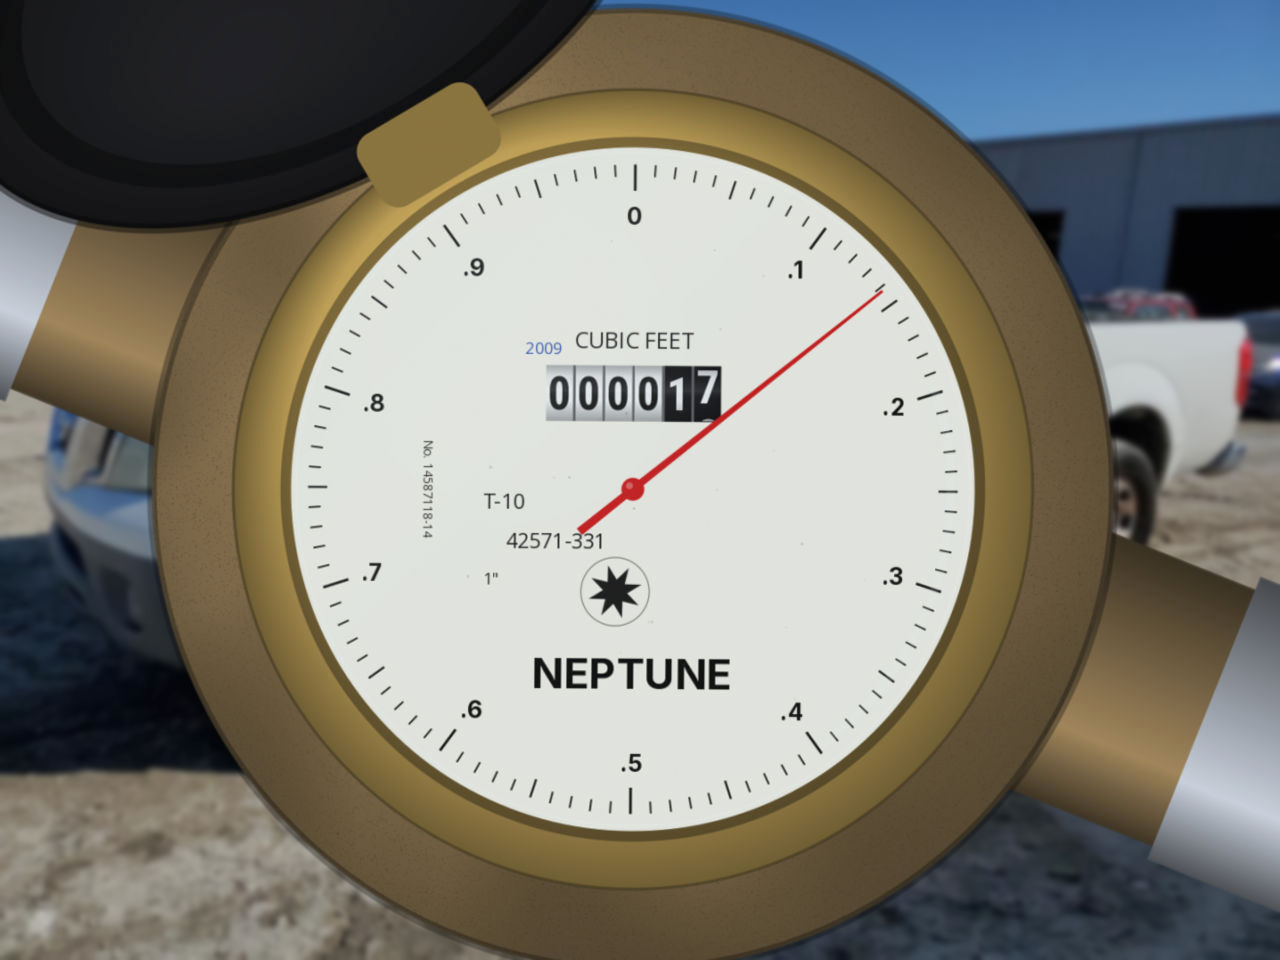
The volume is value=17.14 unit=ft³
